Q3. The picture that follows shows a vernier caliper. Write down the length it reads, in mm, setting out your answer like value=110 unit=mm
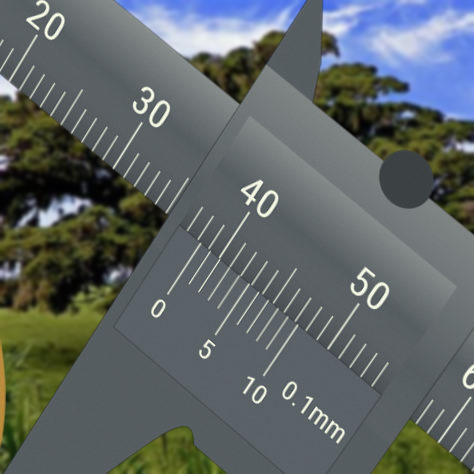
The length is value=38.3 unit=mm
